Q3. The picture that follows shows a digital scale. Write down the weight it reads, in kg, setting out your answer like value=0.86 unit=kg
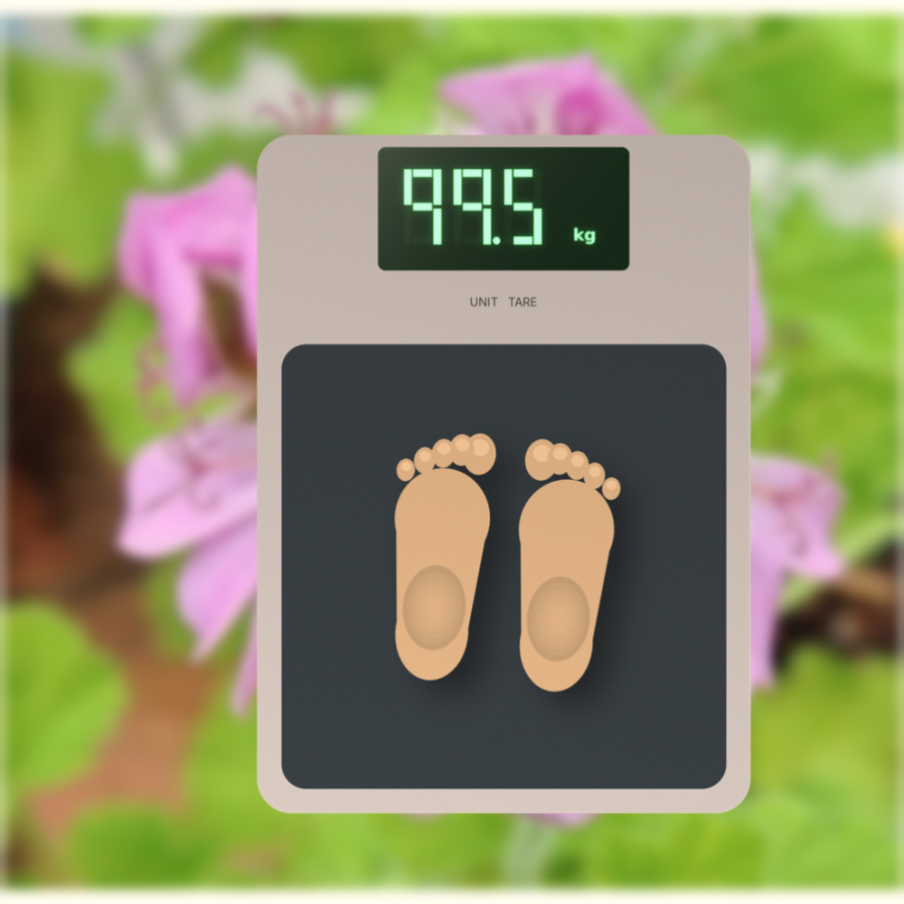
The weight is value=99.5 unit=kg
